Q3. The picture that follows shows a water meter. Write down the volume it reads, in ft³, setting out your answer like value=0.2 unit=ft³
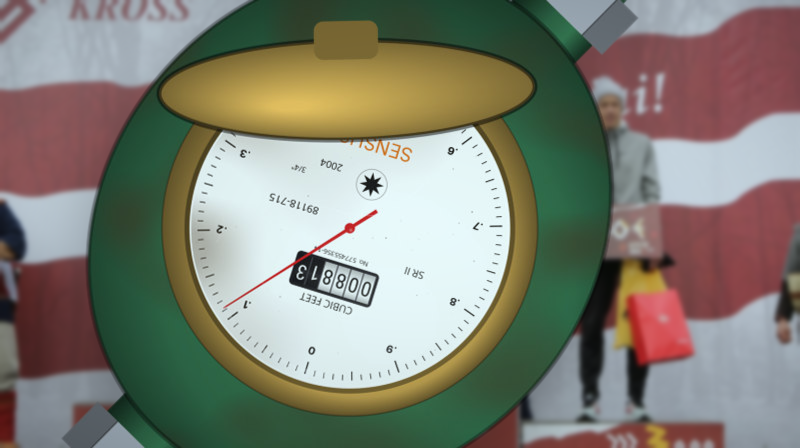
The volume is value=8813.11 unit=ft³
